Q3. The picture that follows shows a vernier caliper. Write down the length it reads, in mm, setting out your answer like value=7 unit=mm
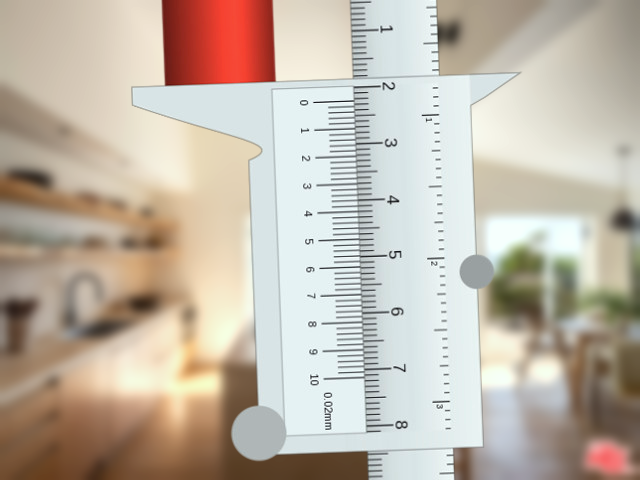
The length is value=22.4 unit=mm
